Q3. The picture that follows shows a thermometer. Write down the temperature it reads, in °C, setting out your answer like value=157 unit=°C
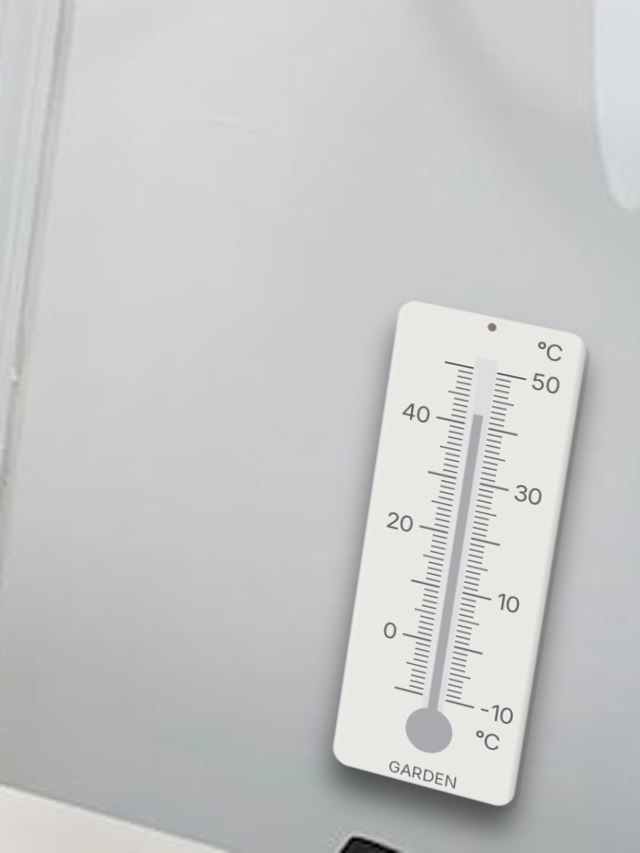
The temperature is value=42 unit=°C
